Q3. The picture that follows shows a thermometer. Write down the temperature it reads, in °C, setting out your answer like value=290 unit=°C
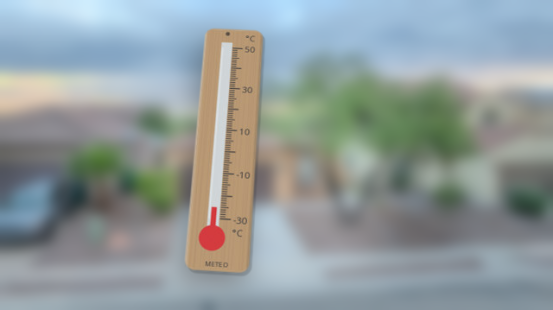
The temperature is value=-25 unit=°C
